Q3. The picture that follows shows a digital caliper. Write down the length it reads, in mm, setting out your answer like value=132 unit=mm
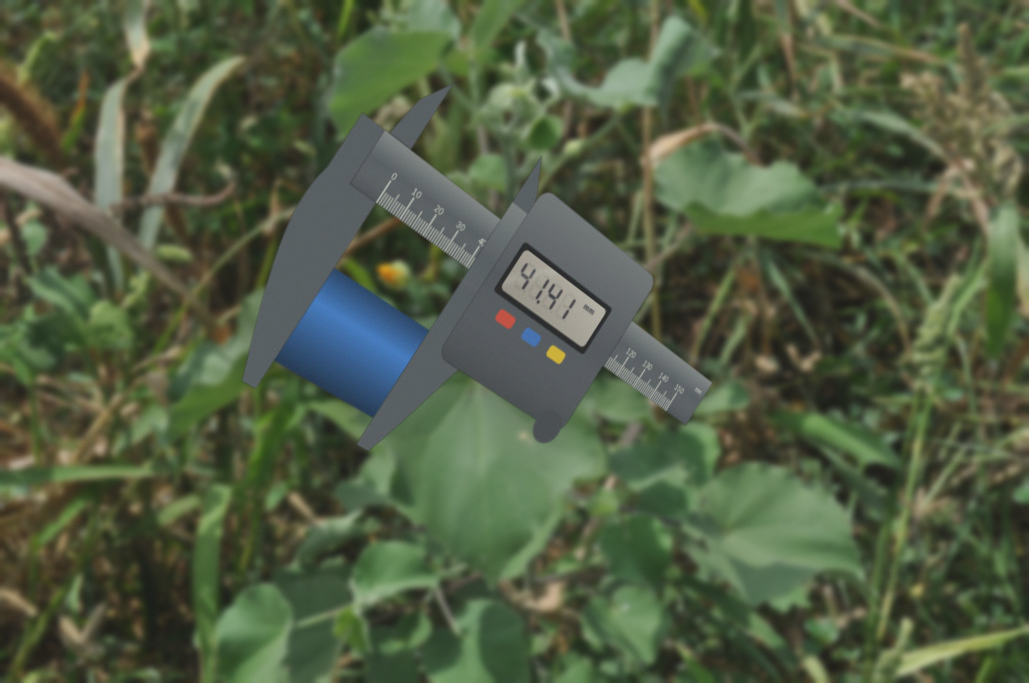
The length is value=41.41 unit=mm
